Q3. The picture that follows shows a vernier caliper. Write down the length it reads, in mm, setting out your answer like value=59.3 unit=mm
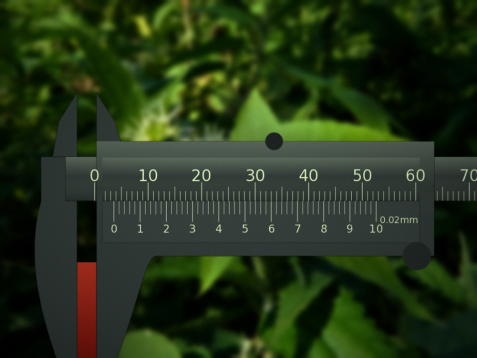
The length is value=3.6 unit=mm
